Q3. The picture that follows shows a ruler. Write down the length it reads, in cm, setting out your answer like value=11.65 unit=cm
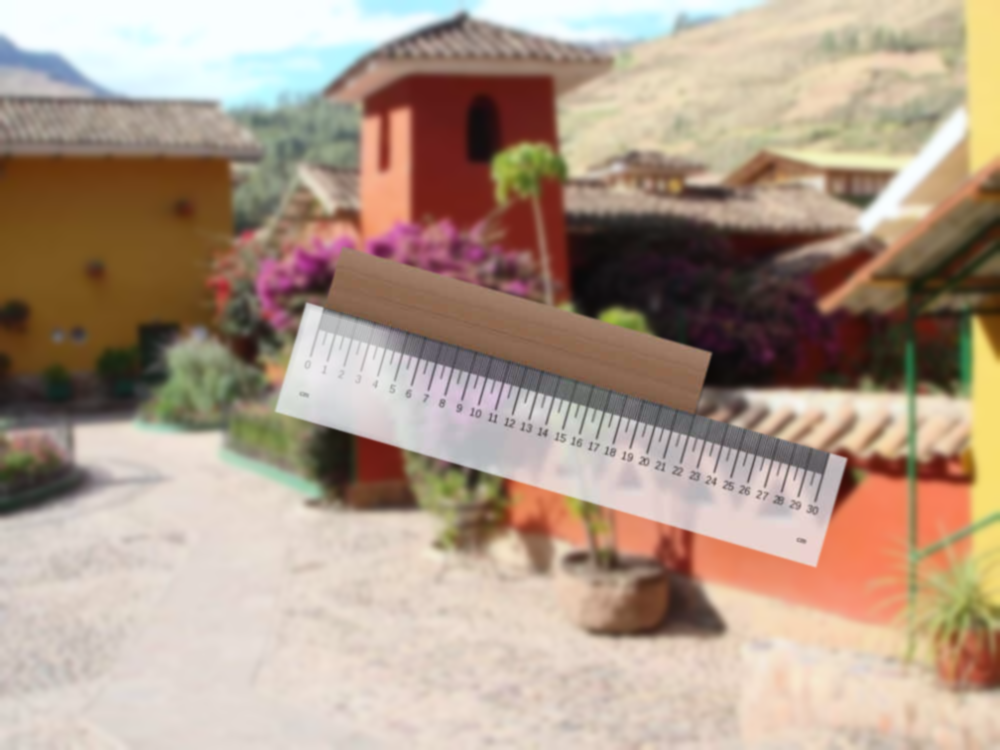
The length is value=22 unit=cm
